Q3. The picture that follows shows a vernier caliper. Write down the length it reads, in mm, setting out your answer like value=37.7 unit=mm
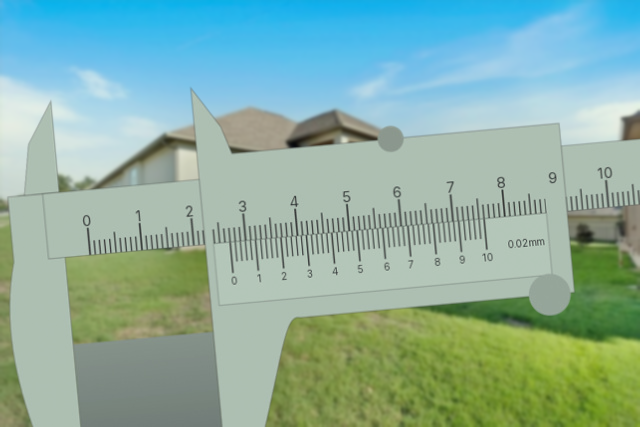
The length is value=27.0 unit=mm
